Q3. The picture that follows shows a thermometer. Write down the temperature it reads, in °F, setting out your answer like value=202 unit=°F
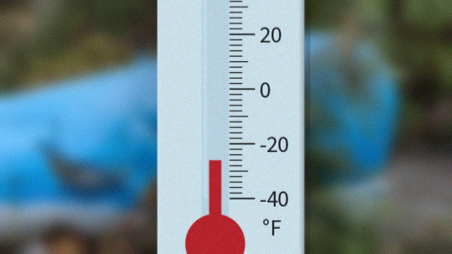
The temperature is value=-26 unit=°F
